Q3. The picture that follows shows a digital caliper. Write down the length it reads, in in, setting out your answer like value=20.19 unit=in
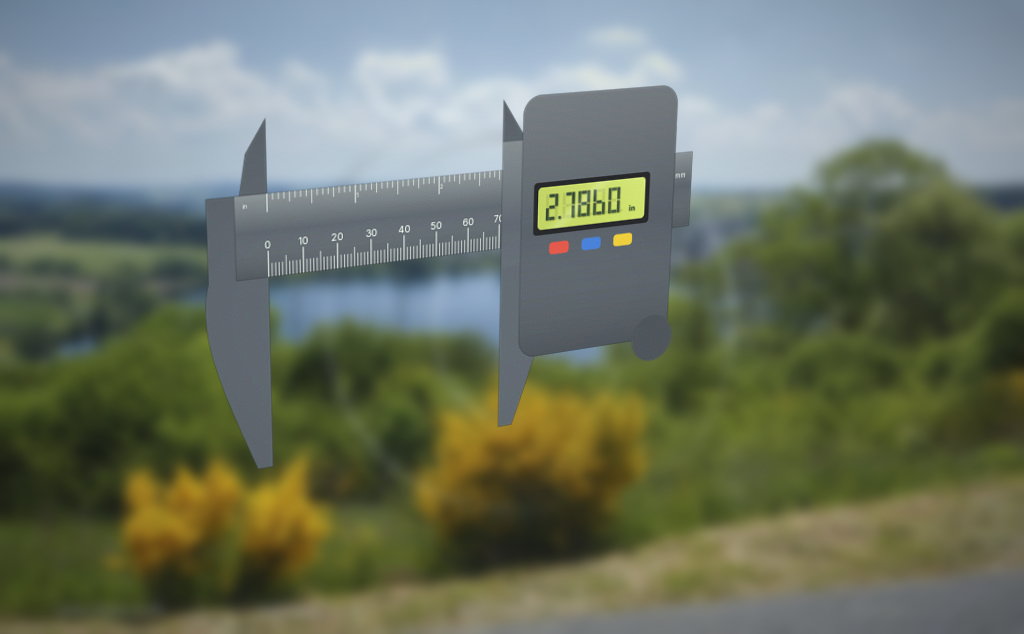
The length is value=2.7860 unit=in
